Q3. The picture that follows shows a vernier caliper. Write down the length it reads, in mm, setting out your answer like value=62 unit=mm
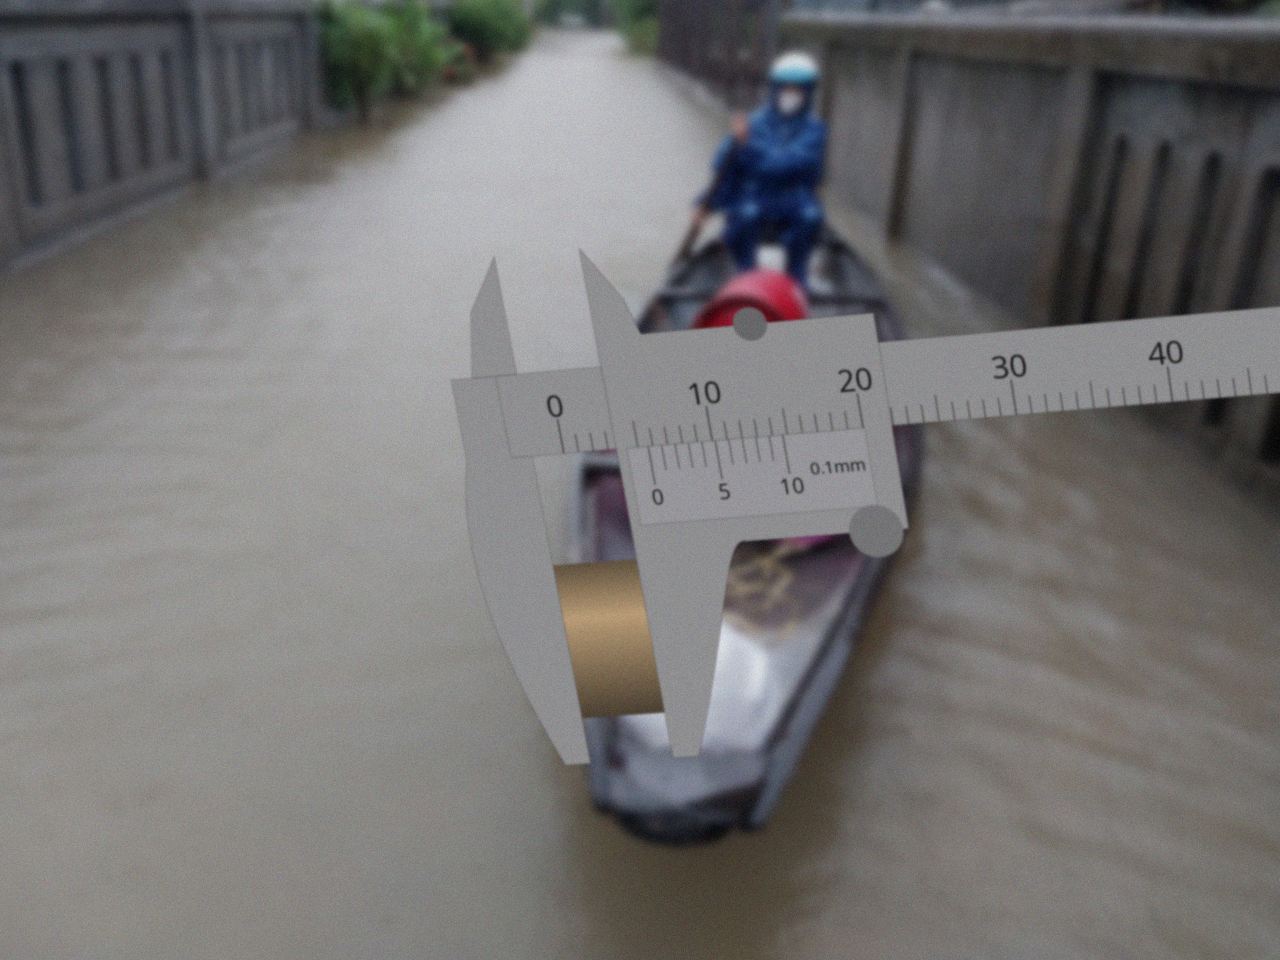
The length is value=5.7 unit=mm
